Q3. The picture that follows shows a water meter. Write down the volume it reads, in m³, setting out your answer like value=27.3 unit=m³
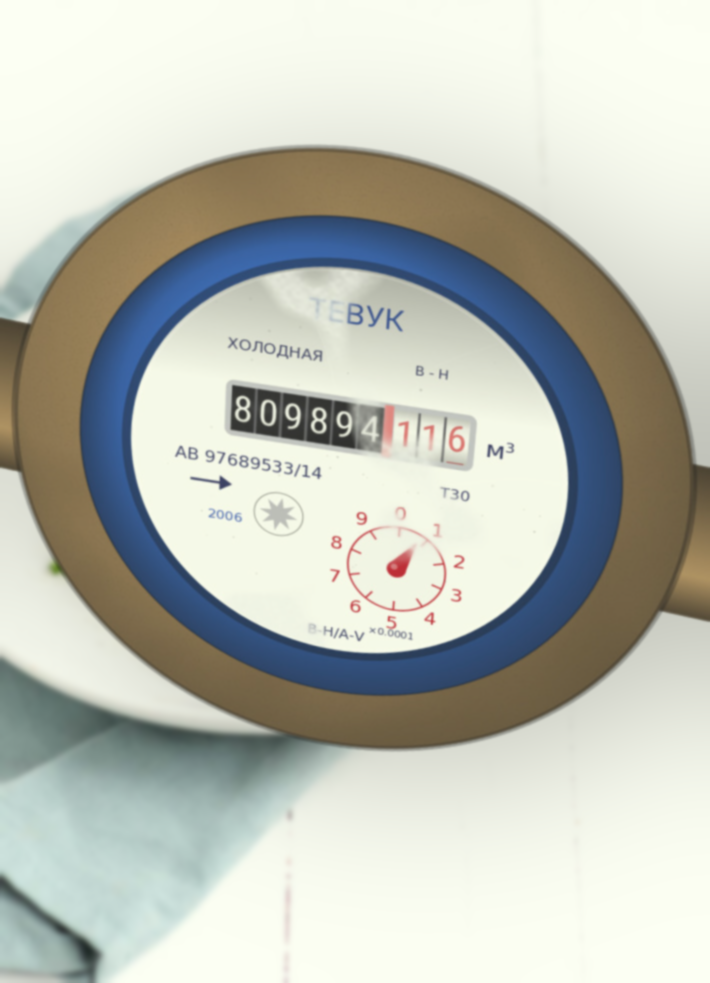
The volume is value=809894.1160 unit=m³
